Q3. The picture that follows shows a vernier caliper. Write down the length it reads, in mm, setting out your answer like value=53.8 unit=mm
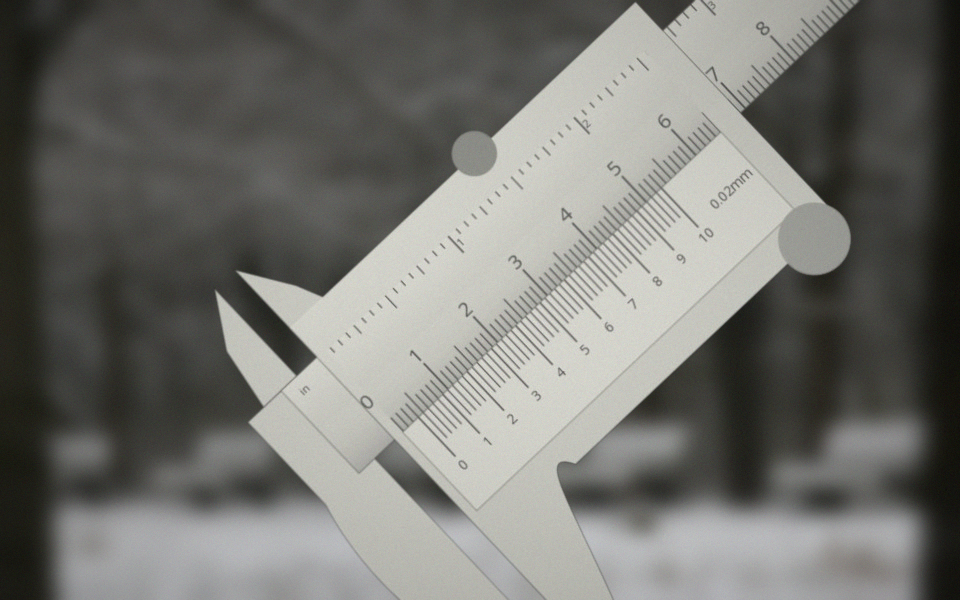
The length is value=4.0 unit=mm
